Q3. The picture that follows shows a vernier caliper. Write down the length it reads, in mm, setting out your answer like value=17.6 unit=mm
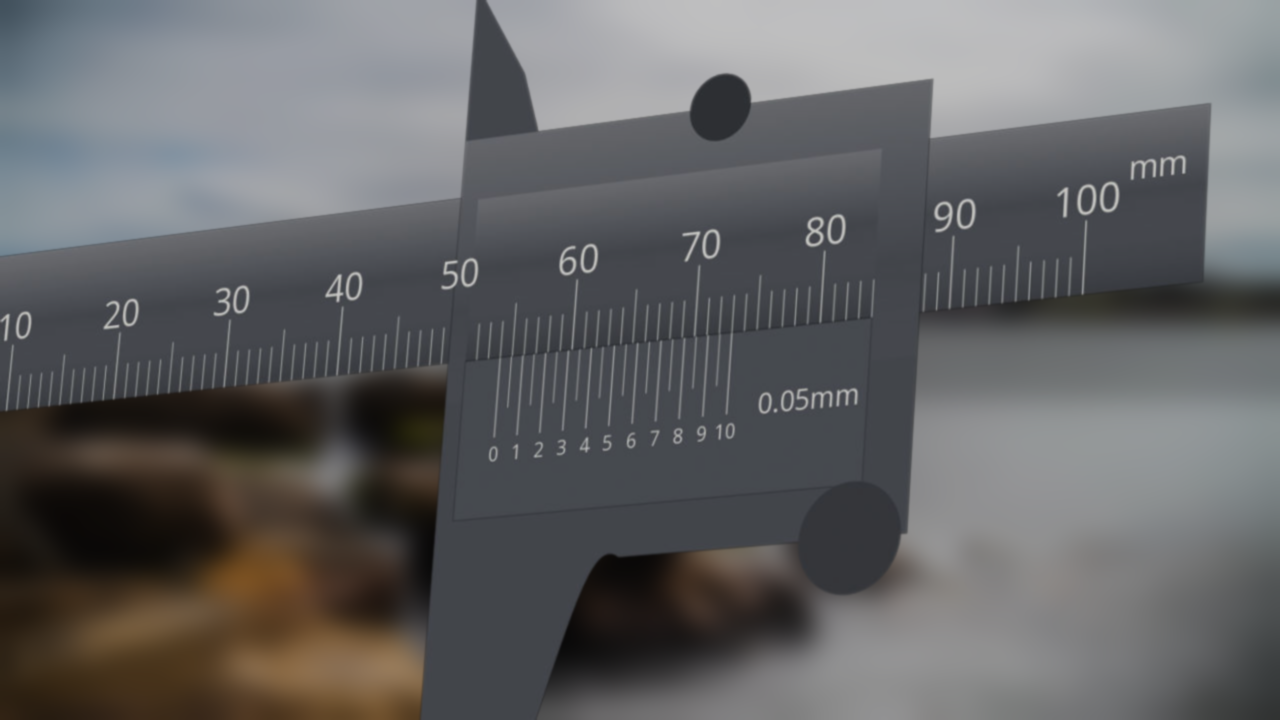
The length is value=54.0 unit=mm
